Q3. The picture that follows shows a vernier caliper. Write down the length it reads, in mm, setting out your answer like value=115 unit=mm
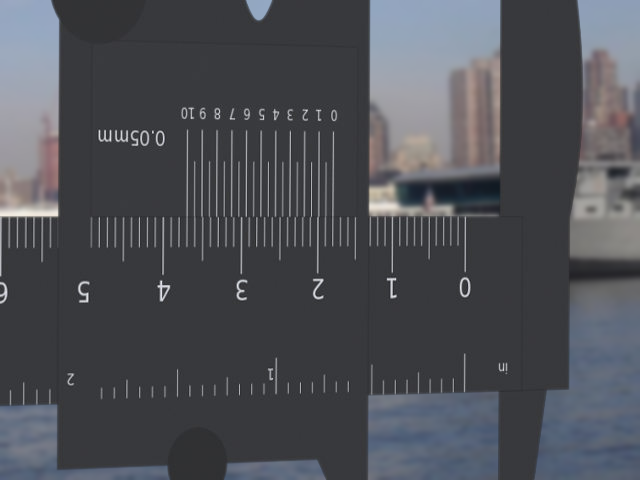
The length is value=18.0 unit=mm
